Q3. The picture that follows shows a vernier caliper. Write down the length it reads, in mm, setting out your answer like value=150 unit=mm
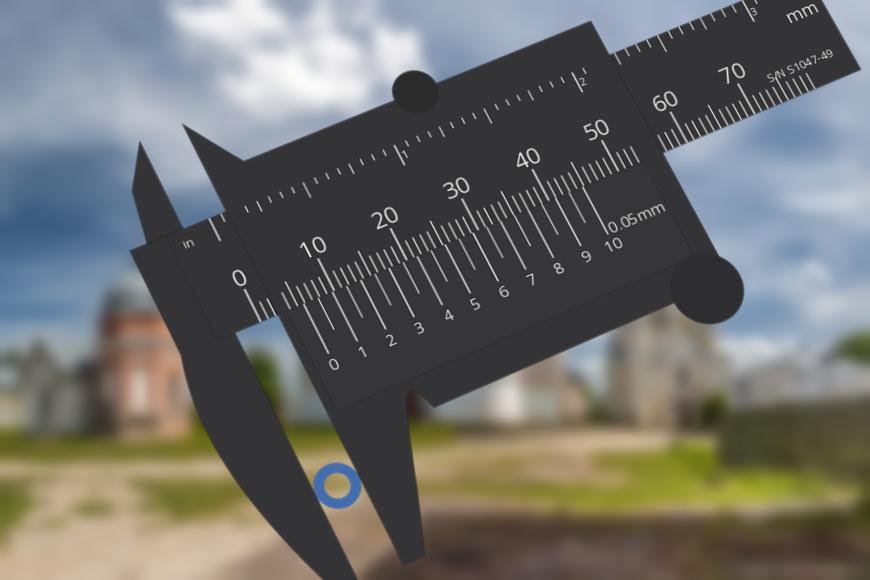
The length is value=5.8 unit=mm
